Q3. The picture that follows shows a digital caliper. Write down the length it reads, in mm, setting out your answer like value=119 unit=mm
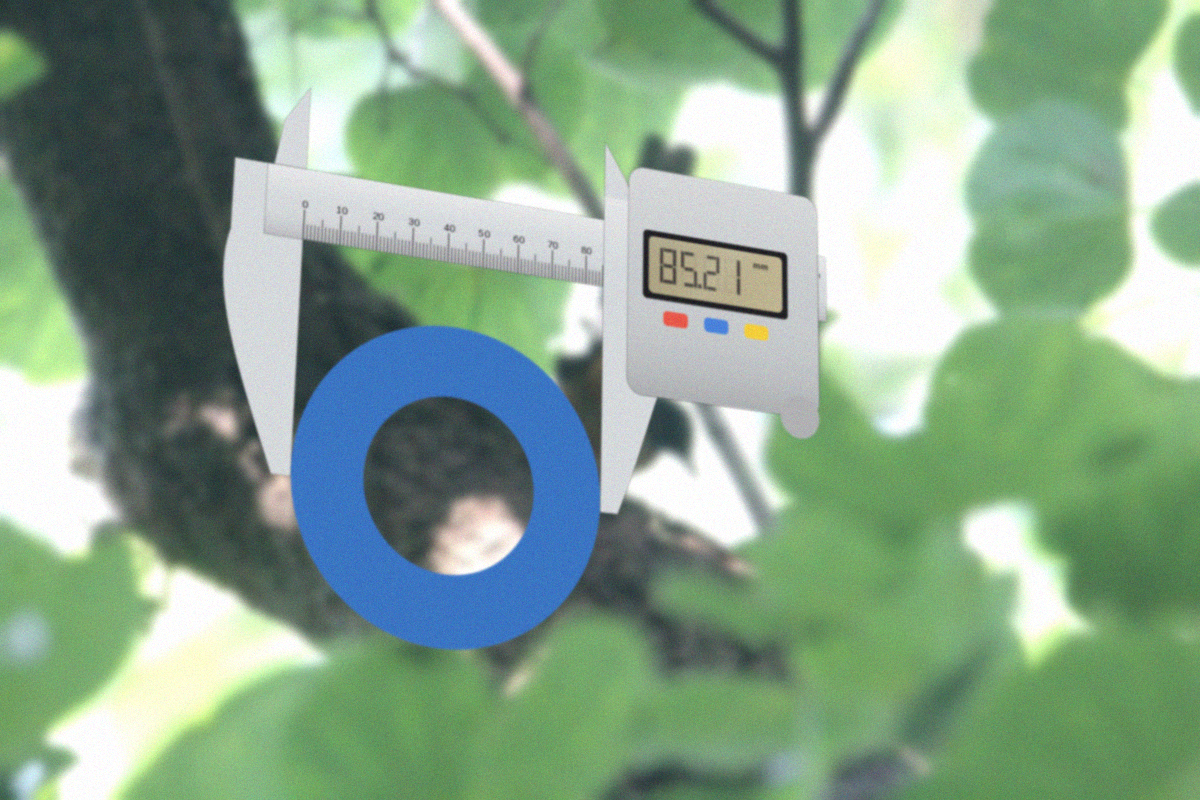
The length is value=85.21 unit=mm
